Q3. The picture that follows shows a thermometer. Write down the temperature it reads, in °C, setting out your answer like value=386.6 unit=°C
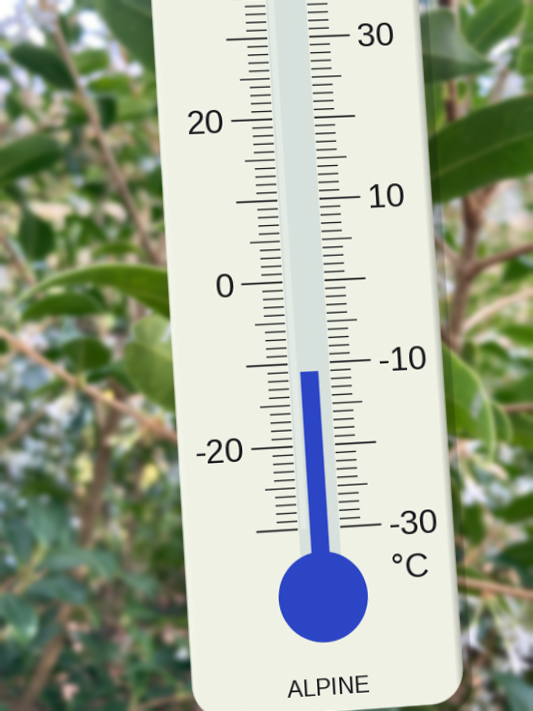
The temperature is value=-11 unit=°C
